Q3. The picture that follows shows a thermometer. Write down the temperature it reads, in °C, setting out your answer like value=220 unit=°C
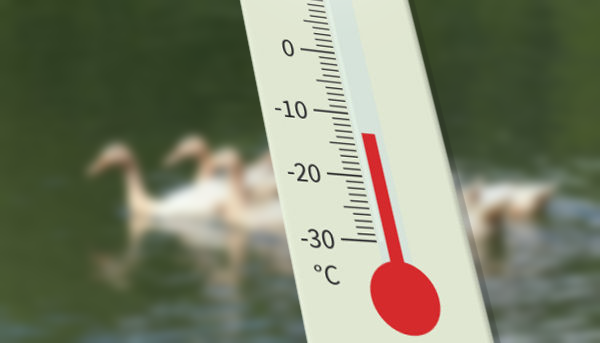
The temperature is value=-13 unit=°C
